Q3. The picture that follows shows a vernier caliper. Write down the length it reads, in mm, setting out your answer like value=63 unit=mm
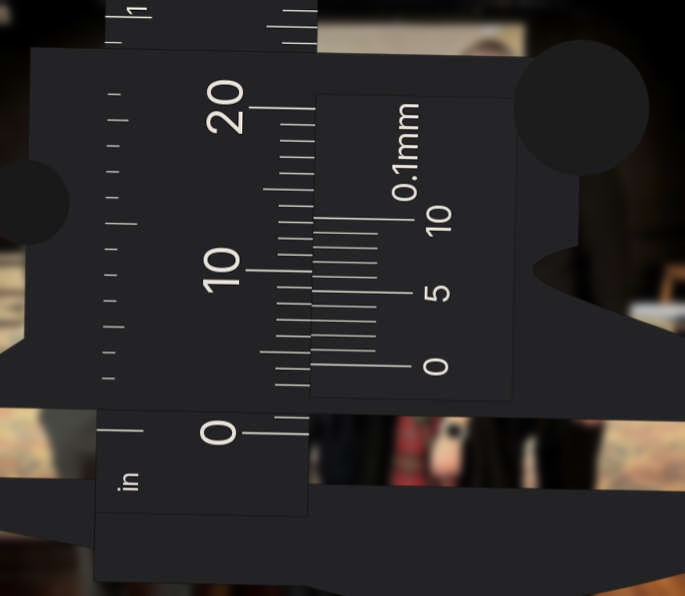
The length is value=4.3 unit=mm
